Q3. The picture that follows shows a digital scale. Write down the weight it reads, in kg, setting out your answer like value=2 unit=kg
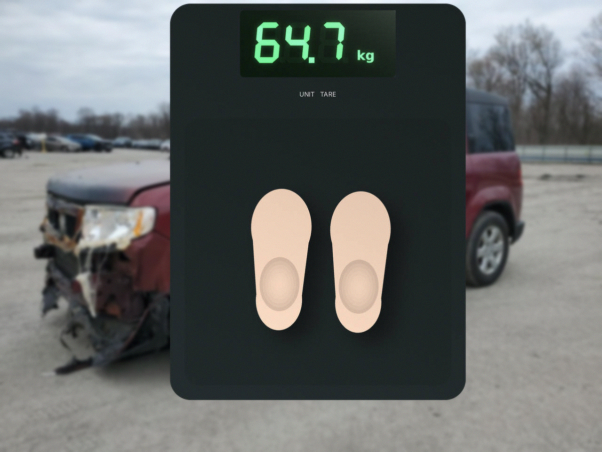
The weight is value=64.7 unit=kg
